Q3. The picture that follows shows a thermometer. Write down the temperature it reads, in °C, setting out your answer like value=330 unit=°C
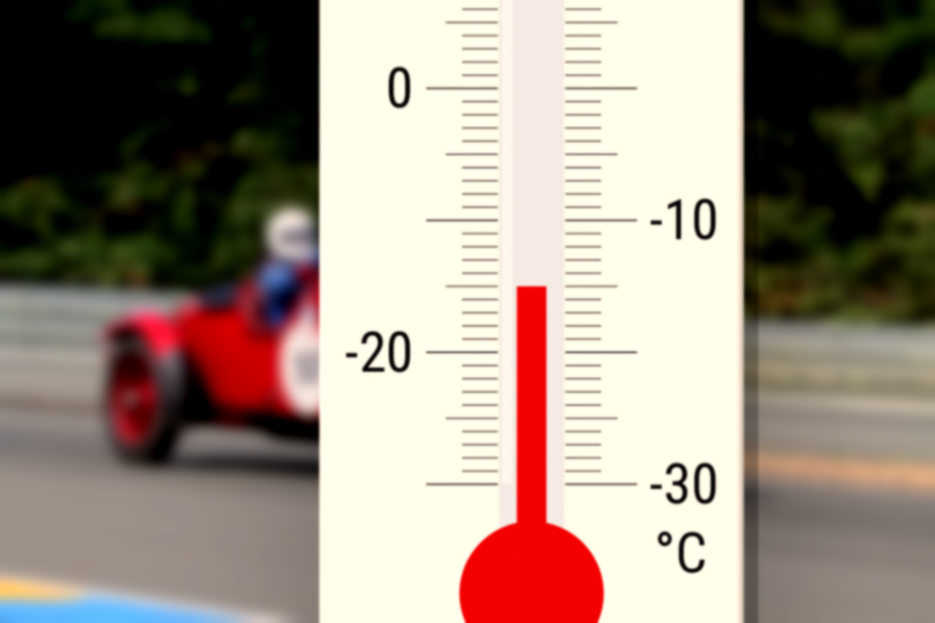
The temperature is value=-15 unit=°C
